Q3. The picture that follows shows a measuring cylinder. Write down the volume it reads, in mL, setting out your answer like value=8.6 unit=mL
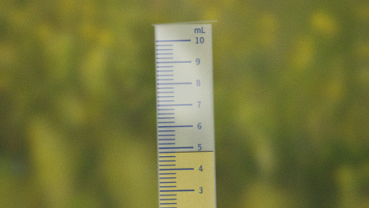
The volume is value=4.8 unit=mL
